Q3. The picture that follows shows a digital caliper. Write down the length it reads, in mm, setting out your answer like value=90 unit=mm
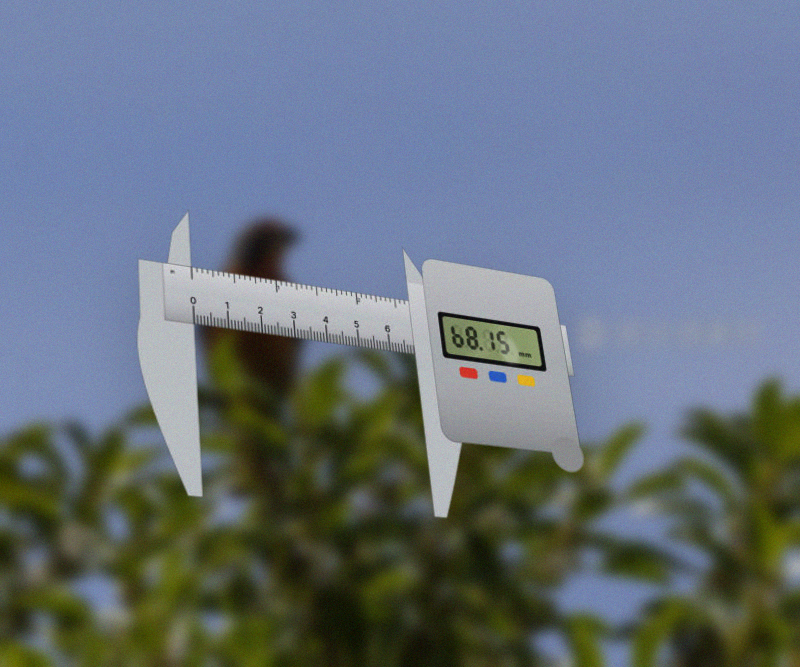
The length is value=68.15 unit=mm
